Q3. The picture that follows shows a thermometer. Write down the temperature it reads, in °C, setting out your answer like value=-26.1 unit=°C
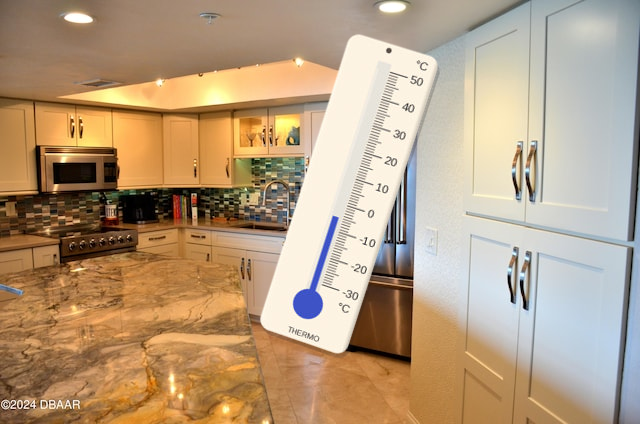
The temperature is value=-5 unit=°C
